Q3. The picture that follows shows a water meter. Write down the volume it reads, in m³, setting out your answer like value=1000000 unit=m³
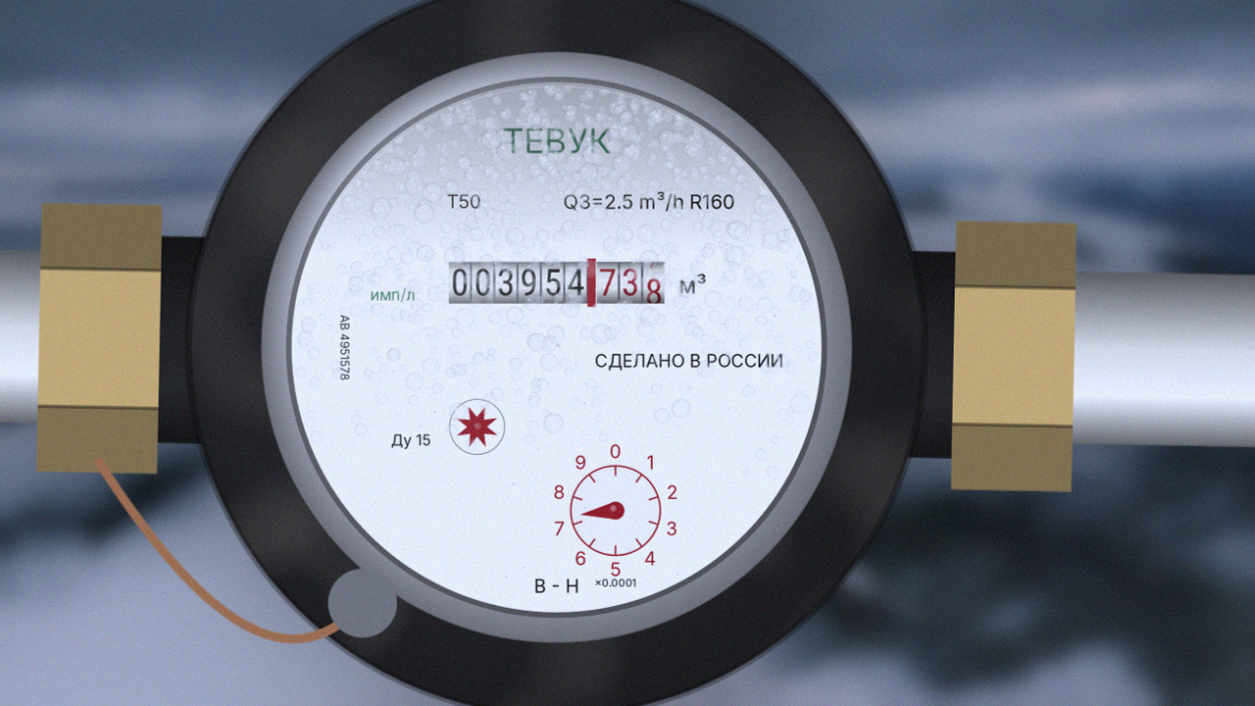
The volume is value=3954.7377 unit=m³
